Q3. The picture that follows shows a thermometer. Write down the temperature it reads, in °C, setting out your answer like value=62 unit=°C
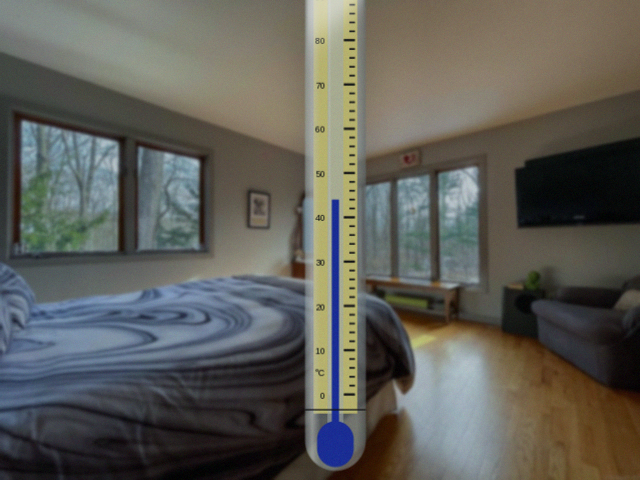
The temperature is value=44 unit=°C
